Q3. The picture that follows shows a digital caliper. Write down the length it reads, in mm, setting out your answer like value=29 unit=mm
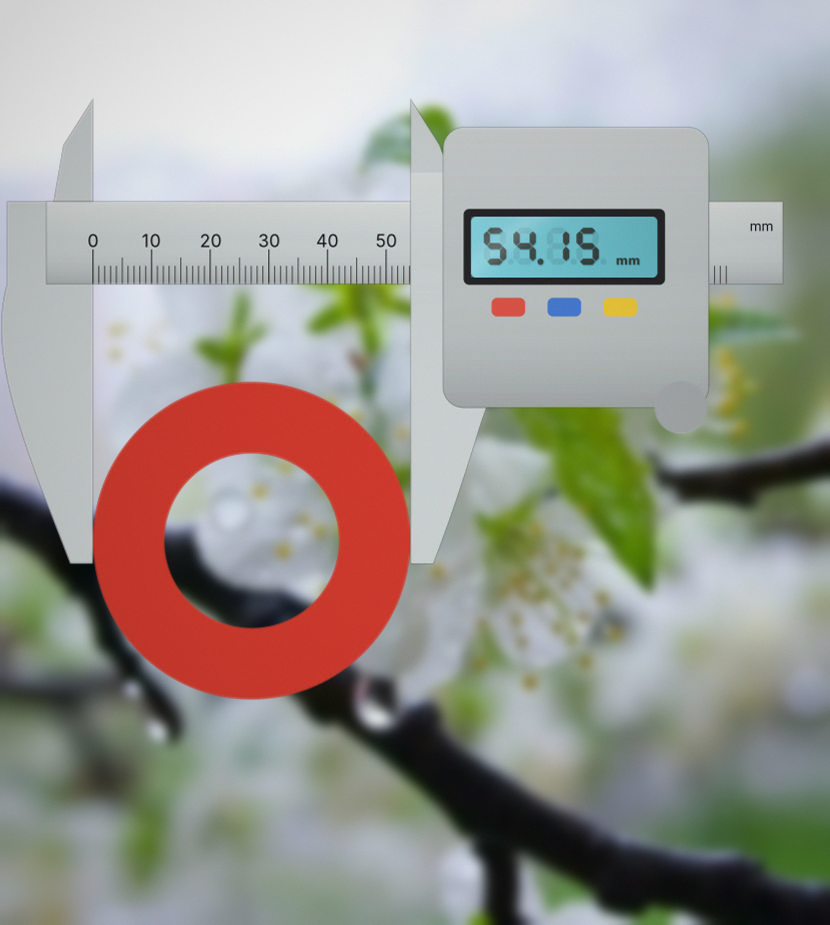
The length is value=54.15 unit=mm
